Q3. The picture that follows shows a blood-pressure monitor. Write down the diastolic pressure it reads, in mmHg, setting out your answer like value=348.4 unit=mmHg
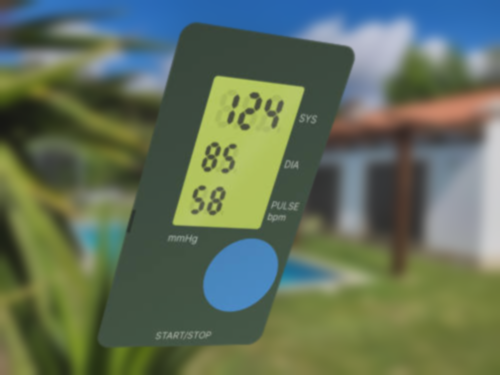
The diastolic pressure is value=85 unit=mmHg
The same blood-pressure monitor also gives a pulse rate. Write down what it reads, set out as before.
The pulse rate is value=58 unit=bpm
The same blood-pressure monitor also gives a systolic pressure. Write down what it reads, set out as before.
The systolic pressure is value=124 unit=mmHg
